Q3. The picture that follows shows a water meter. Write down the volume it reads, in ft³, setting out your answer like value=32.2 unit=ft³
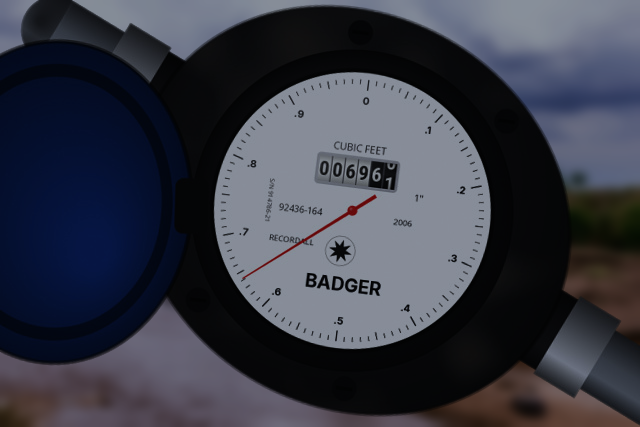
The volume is value=6960.64 unit=ft³
